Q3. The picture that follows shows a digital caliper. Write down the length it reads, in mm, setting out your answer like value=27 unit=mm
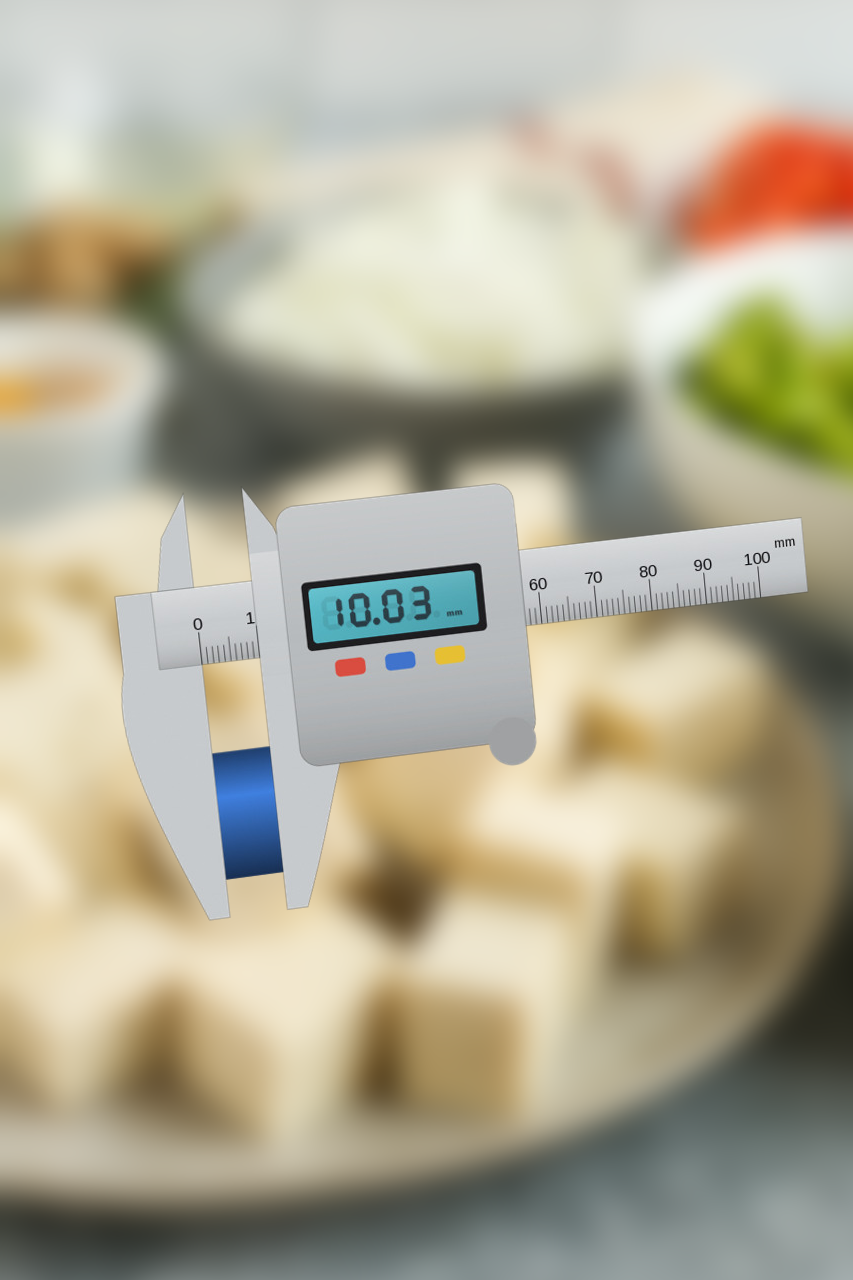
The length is value=10.03 unit=mm
